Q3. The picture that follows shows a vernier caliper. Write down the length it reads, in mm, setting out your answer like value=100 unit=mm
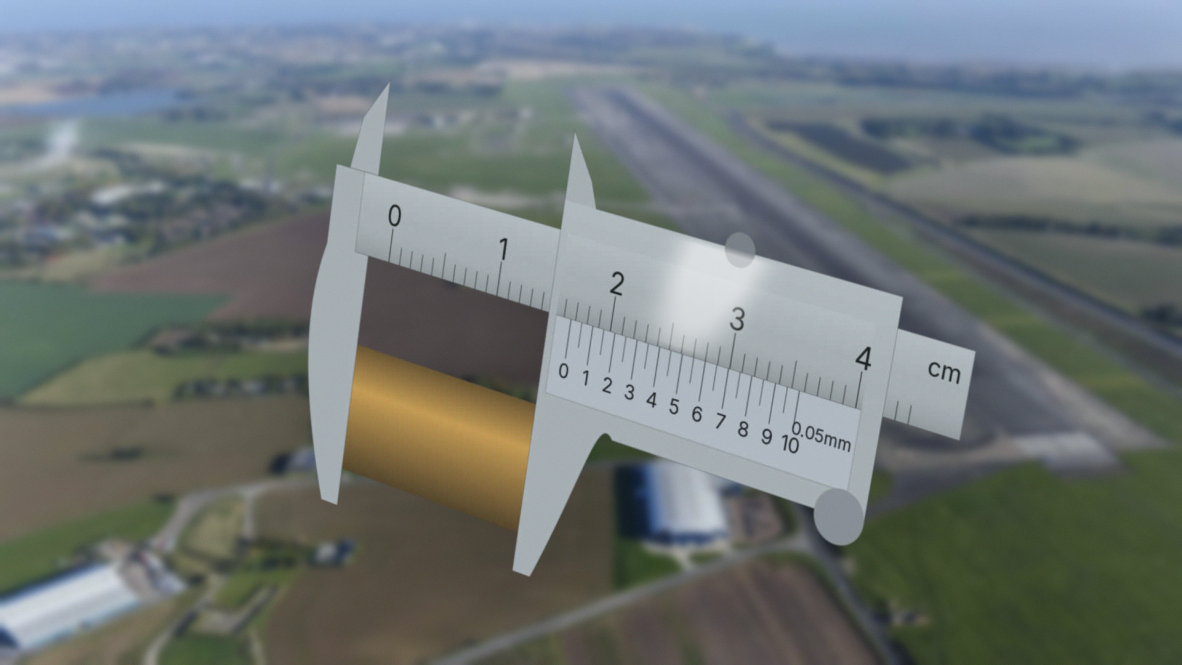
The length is value=16.6 unit=mm
